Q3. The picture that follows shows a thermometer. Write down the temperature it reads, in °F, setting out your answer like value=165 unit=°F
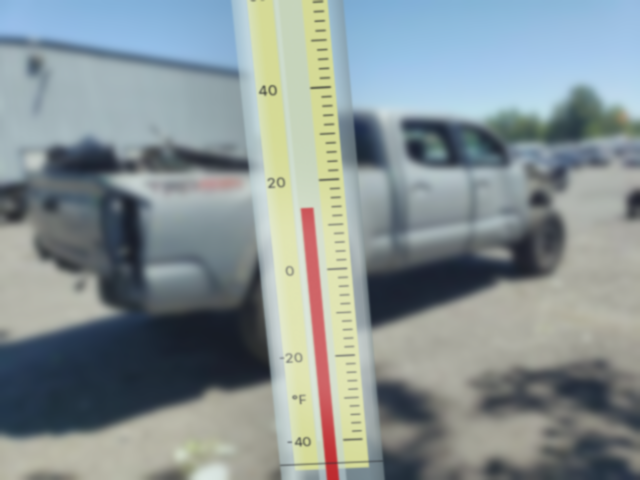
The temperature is value=14 unit=°F
